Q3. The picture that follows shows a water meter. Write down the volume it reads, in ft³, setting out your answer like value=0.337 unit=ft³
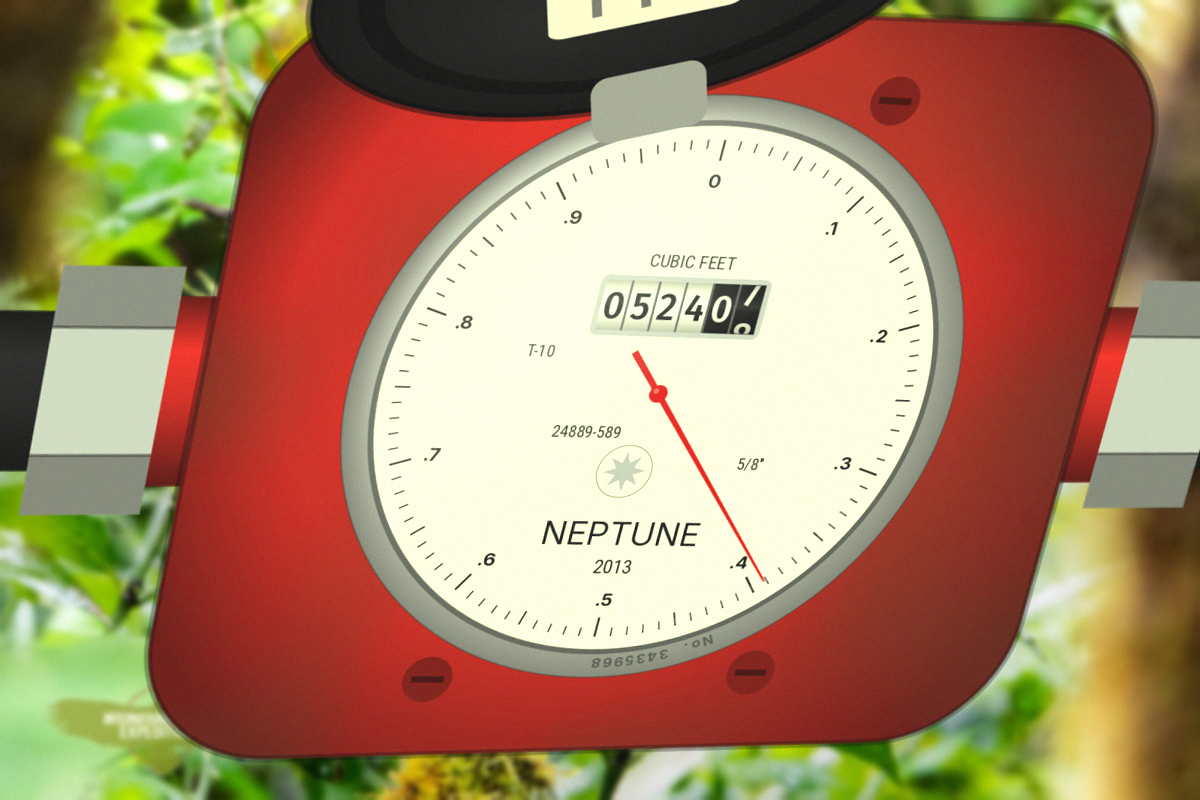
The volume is value=52407.39 unit=ft³
